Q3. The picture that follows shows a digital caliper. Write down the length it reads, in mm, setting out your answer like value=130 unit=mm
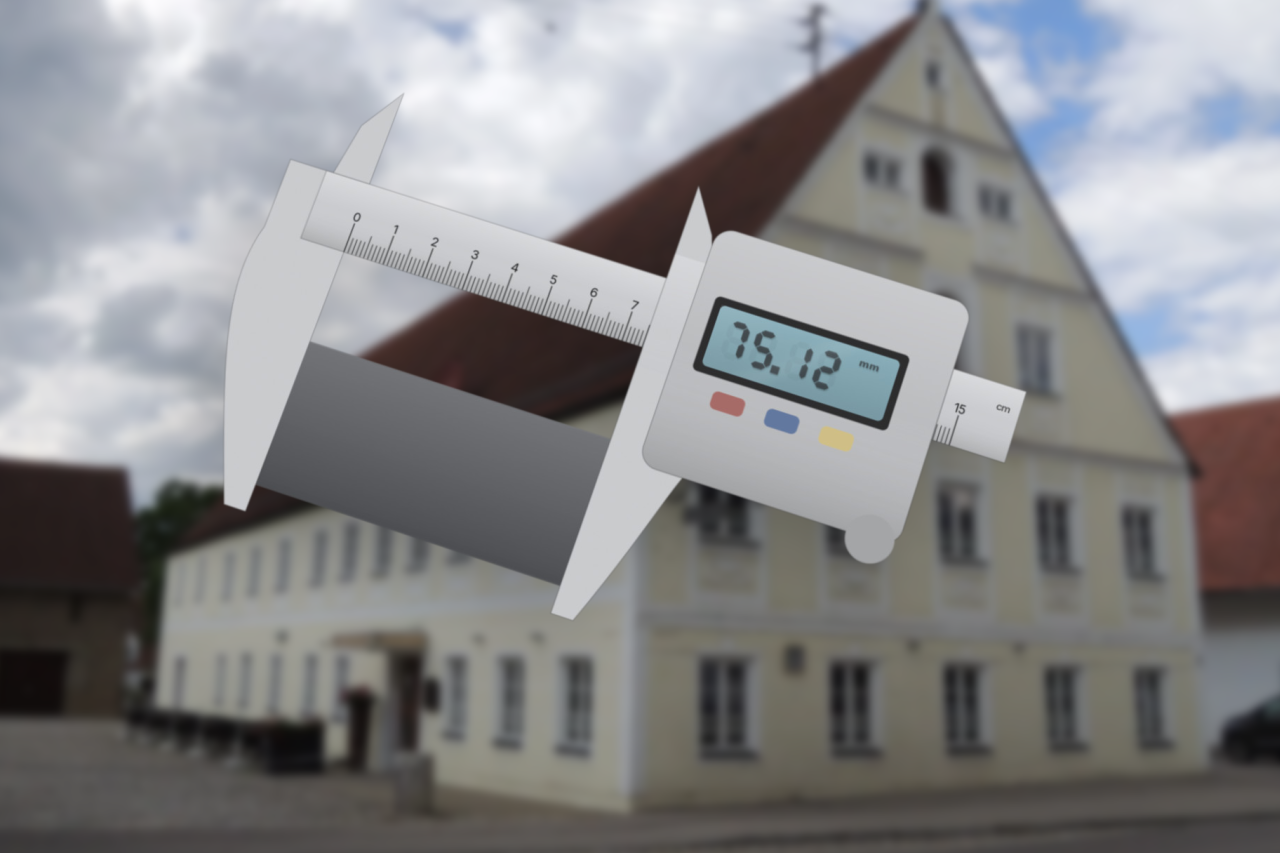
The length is value=75.12 unit=mm
